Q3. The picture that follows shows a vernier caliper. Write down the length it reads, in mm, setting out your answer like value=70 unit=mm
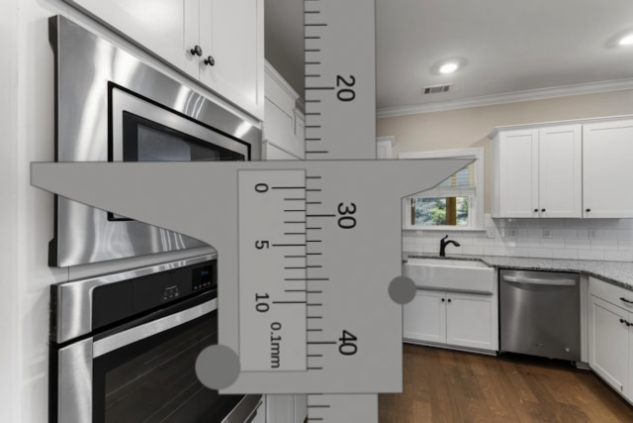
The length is value=27.8 unit=mm
